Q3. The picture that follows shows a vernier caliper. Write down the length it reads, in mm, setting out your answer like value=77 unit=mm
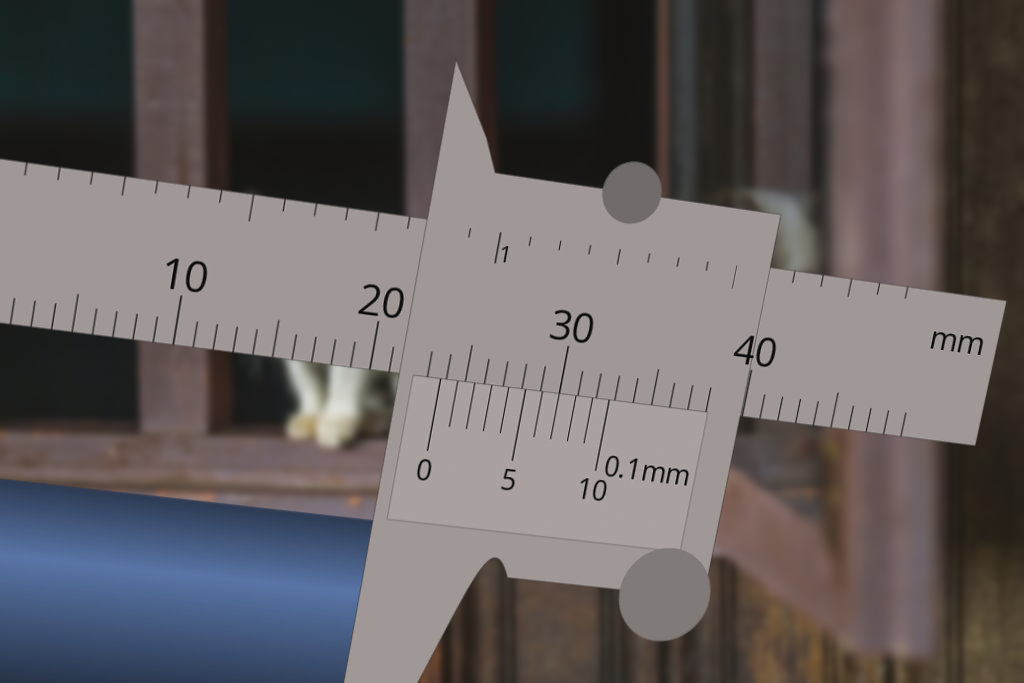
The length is value=23.7 unit=mm
